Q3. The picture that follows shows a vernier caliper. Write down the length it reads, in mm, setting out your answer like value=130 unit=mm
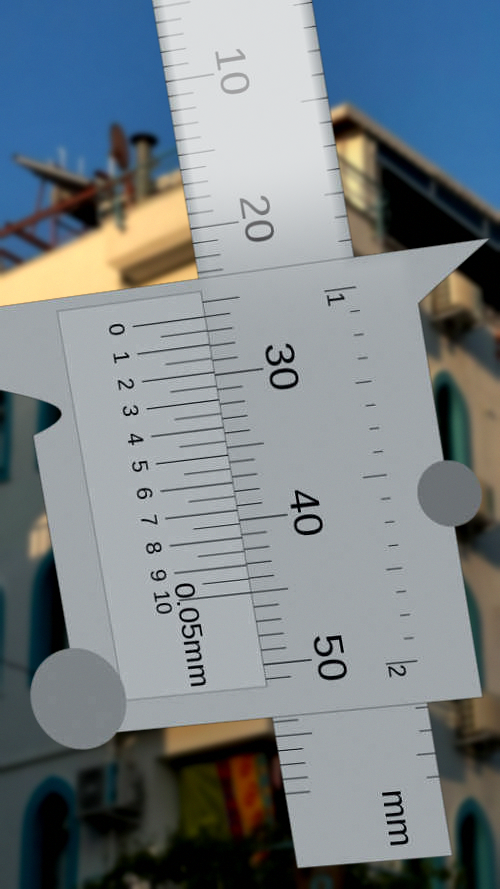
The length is value=26.0 unit=mm
